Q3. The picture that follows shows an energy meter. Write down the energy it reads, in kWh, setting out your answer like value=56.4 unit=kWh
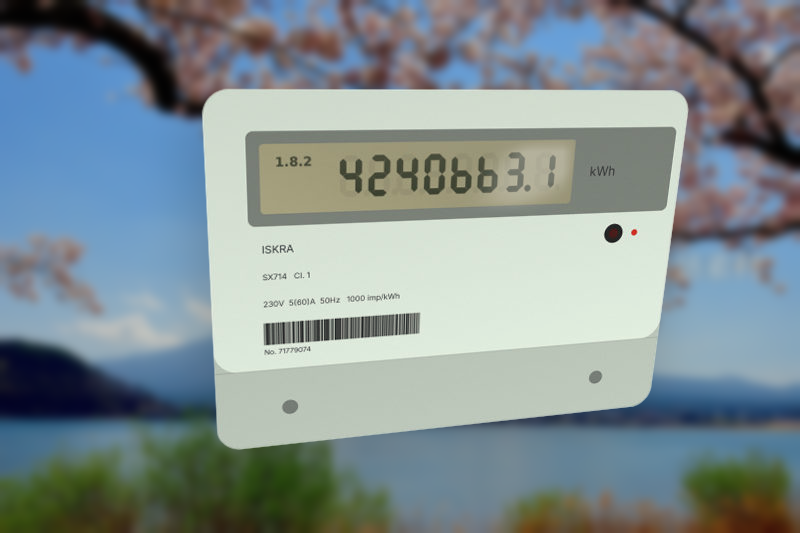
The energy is value=4240663.1 unit=kWh
